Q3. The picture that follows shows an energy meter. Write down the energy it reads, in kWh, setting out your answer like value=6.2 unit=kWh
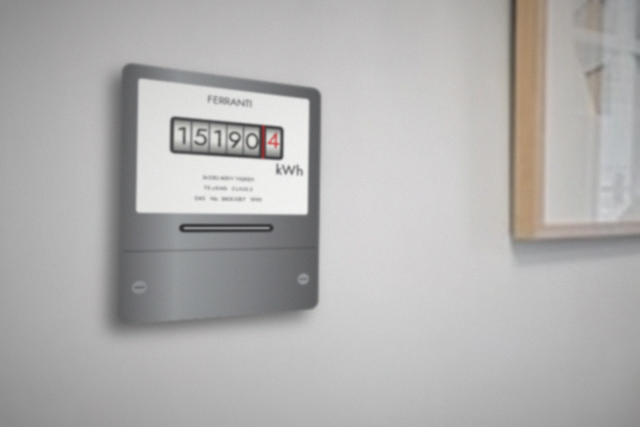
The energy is value=15190.4 unit=kWh
